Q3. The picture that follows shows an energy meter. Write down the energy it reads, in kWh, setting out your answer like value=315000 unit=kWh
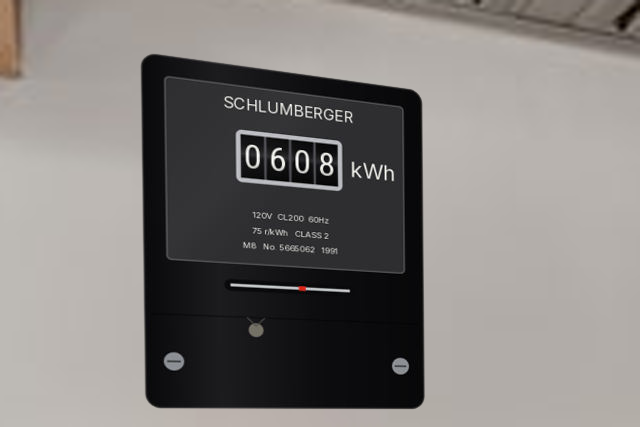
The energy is value=608 unit=kWh
